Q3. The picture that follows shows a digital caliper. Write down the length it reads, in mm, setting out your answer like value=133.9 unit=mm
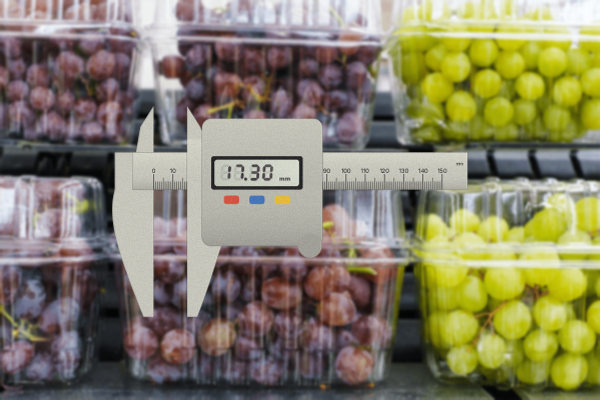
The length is value=17.30 unit=mm
